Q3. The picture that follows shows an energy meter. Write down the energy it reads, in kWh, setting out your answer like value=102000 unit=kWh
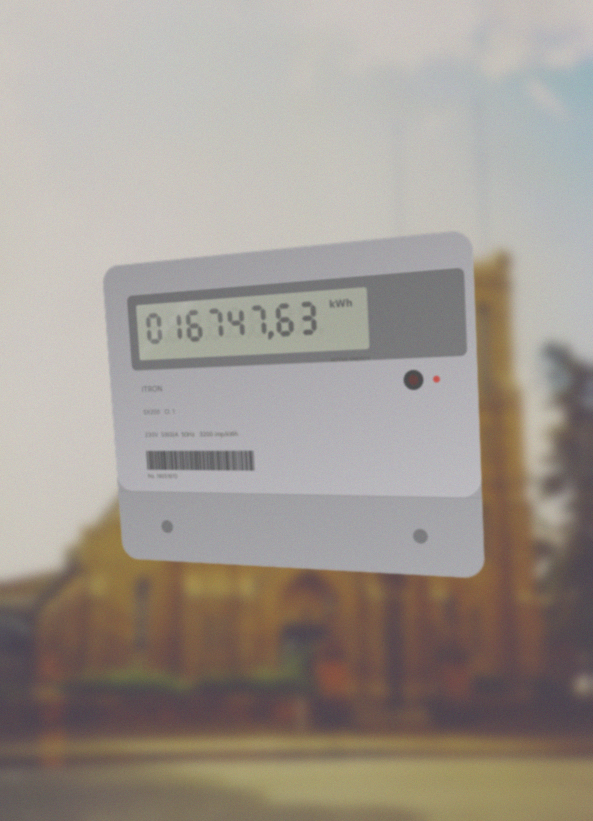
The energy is value=16747.63 unit=kWh
